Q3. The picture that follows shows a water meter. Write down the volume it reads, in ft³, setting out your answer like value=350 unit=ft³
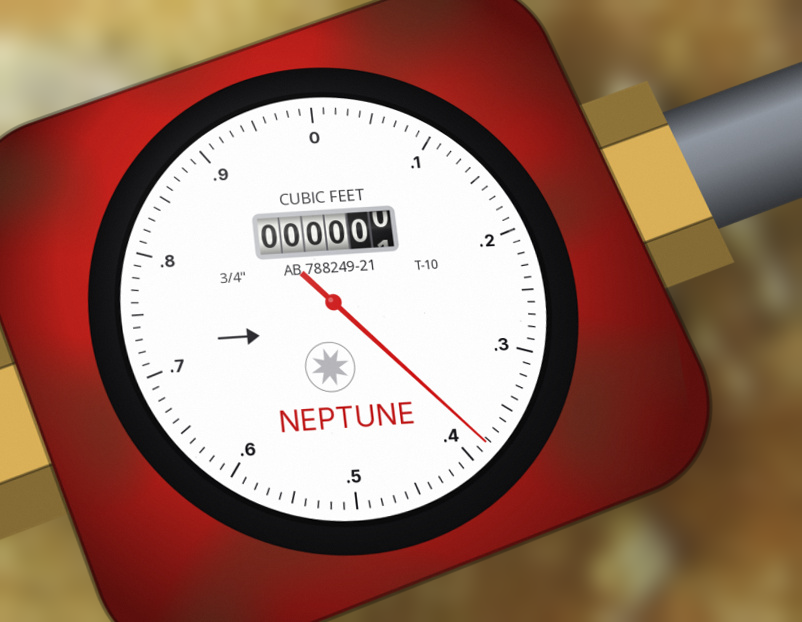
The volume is value=0.38 unit=ft³
